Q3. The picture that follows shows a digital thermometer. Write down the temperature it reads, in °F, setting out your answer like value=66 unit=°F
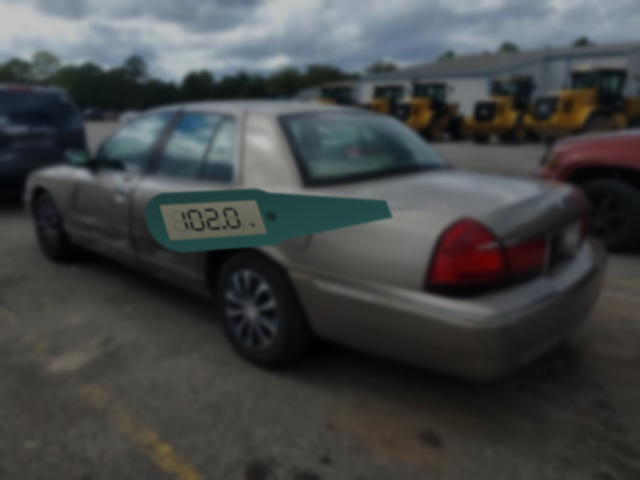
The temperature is value=102.0 unit=°F
